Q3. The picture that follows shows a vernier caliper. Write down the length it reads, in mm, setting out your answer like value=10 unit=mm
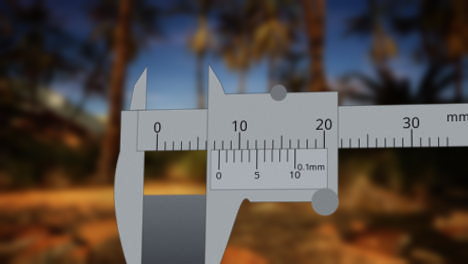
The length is value=7.6 unit=mm
